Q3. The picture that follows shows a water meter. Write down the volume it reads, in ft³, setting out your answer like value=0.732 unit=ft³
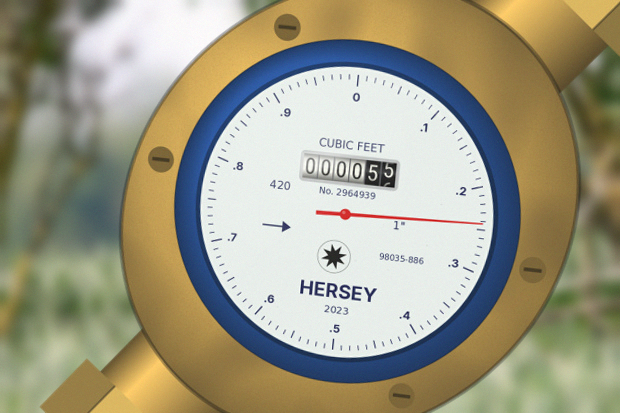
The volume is value=55.24 unit=ft³
